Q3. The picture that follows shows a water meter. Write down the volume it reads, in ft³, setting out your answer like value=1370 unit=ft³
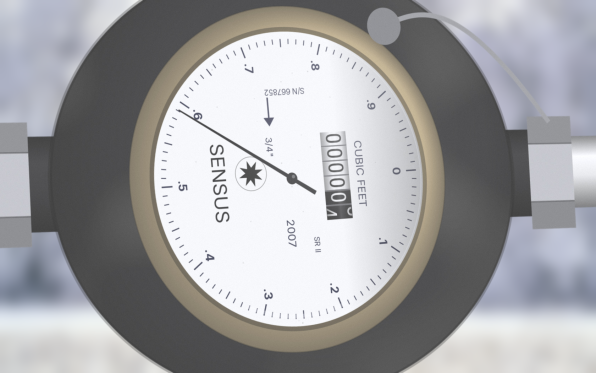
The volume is value=3.59 unit=ft³
